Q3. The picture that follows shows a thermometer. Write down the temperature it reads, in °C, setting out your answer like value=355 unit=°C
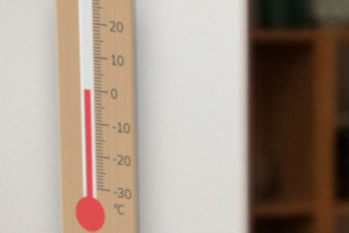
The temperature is value=0 unit=°C
